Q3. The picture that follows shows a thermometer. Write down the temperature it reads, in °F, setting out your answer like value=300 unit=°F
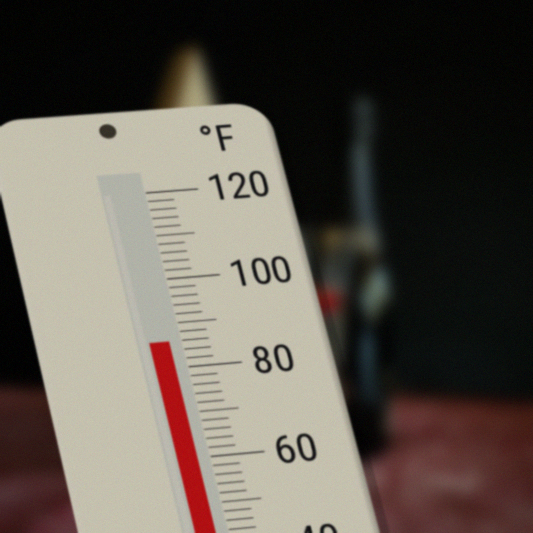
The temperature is value=86 unit=°F
